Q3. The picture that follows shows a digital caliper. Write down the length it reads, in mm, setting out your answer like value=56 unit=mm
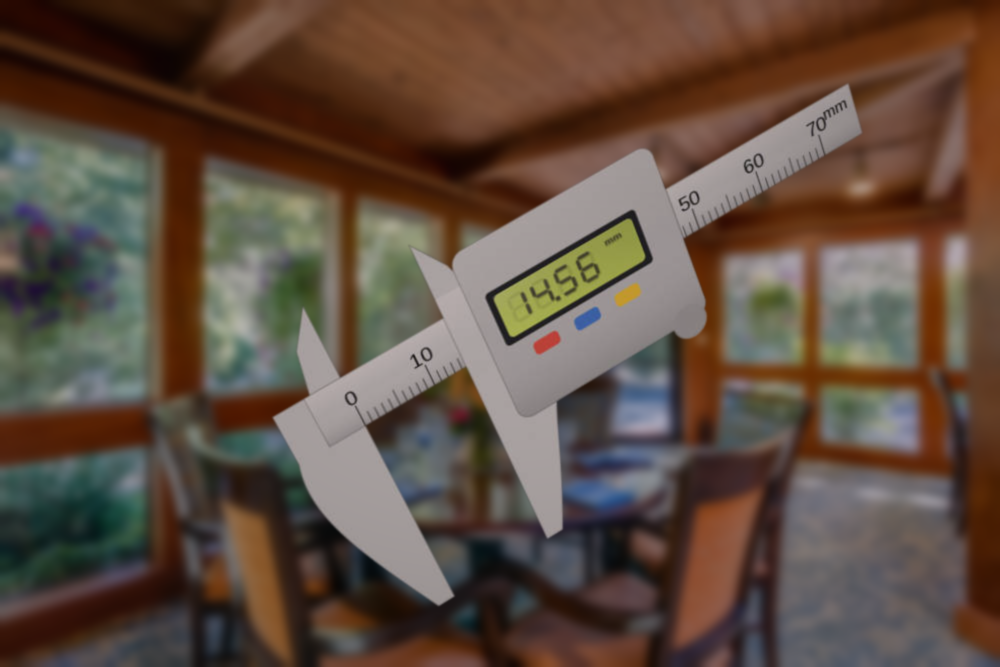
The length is value=14.56 unit=mm
